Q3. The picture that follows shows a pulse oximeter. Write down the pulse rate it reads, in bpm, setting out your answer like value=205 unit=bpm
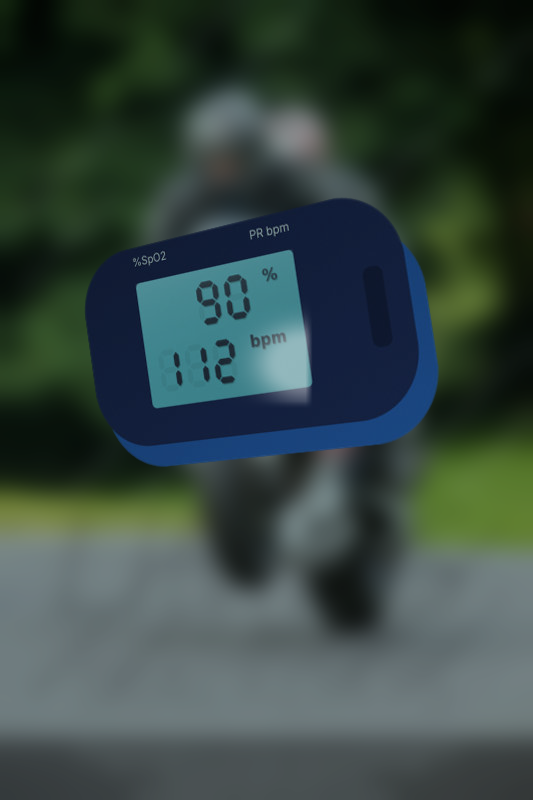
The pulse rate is value=112 unit=bpm
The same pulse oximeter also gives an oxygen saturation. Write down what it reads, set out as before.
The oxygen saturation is value=90 unit=%
